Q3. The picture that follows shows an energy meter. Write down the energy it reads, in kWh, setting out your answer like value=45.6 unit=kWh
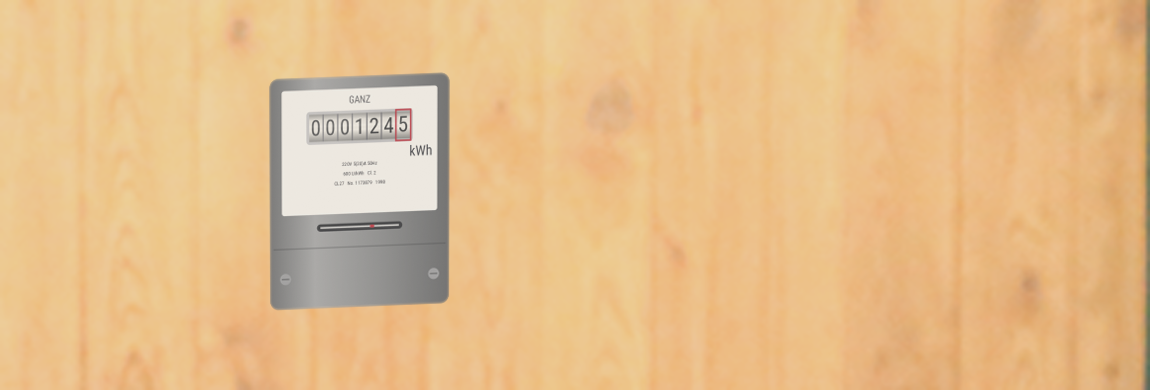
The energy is value=124.5 unit=kWh
